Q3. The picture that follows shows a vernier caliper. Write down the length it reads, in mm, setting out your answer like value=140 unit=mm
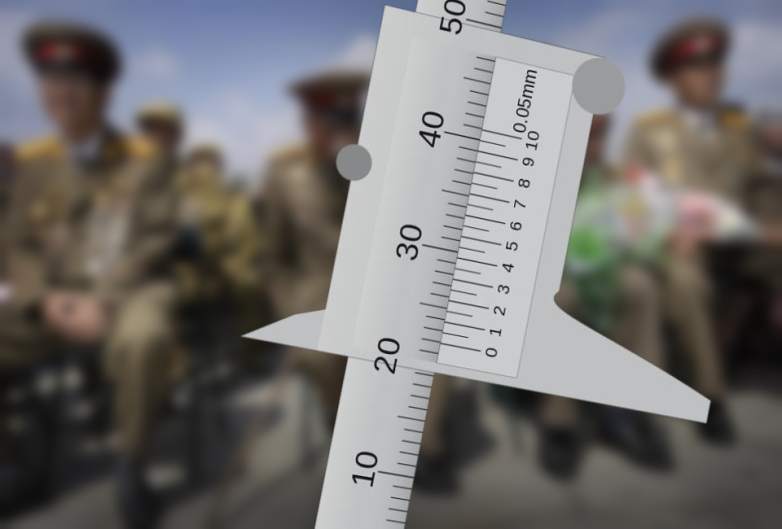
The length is value=21.9 unit=mm
